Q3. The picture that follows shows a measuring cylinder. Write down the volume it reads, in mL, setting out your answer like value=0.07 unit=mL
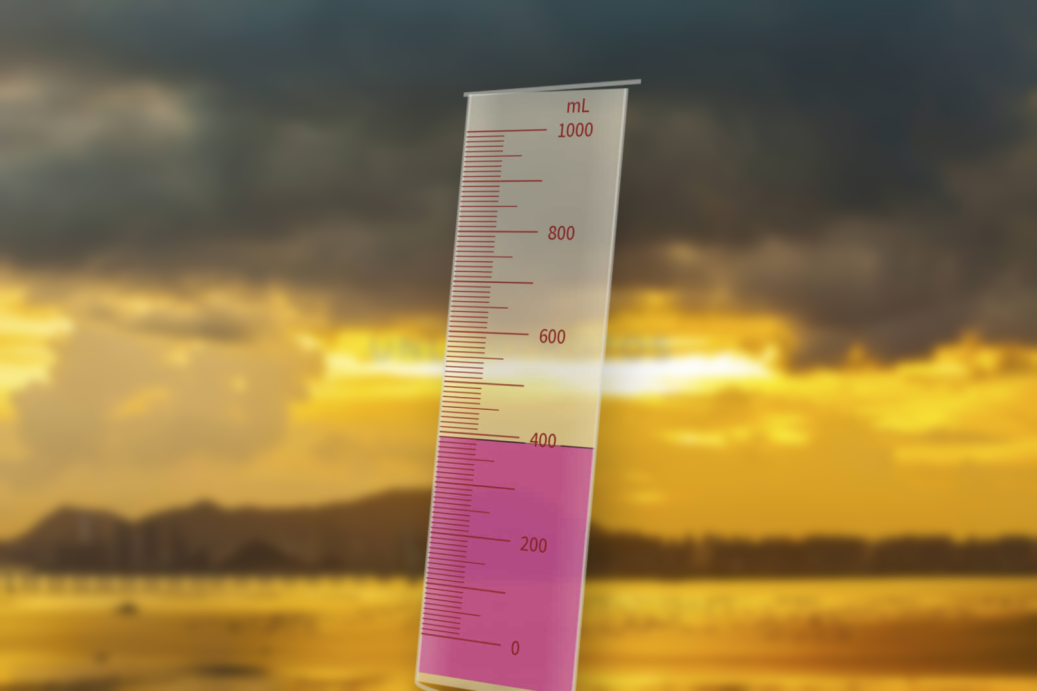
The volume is value=390 unit=mL
